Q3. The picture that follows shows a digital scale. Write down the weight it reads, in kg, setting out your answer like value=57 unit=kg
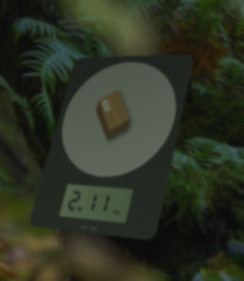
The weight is value=2.11 unit=kg
